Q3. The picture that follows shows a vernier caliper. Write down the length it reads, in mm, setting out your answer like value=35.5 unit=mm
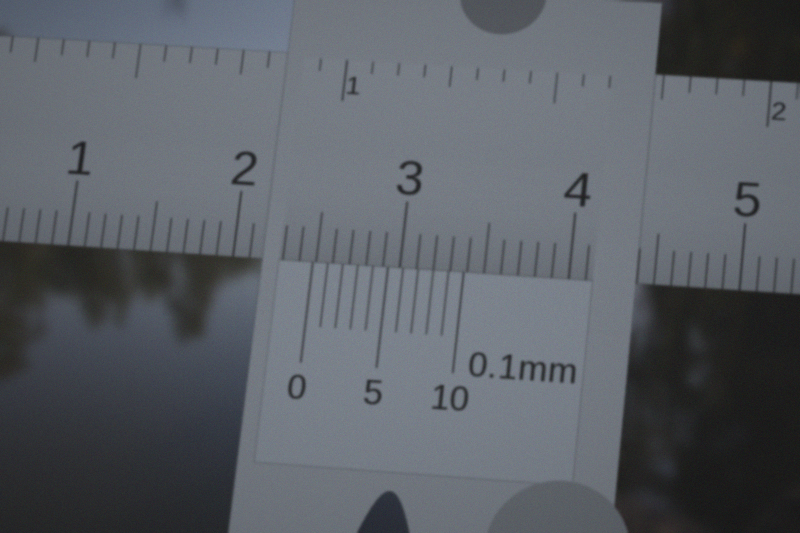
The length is value=24.8 unit=mm
